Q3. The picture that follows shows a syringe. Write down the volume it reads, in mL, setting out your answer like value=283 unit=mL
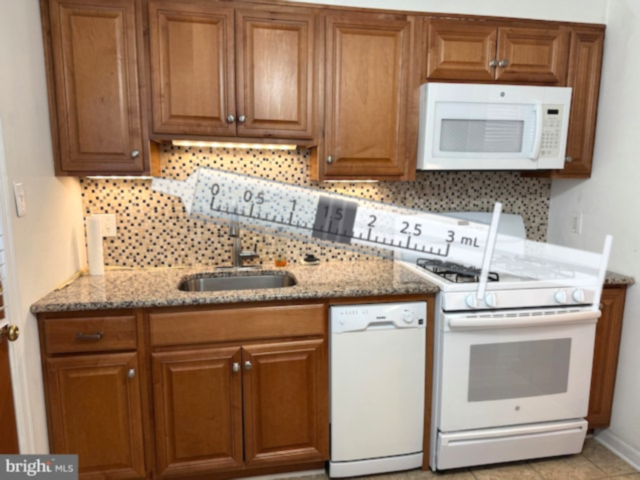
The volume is value=1.3 unit=mL
